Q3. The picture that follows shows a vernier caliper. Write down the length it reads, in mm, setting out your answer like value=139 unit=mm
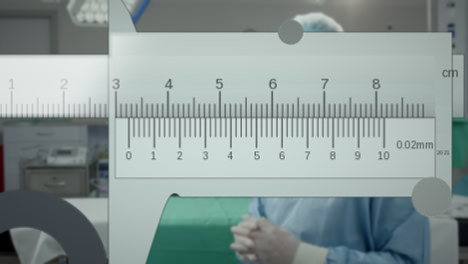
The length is value=32.5 unit=mm
